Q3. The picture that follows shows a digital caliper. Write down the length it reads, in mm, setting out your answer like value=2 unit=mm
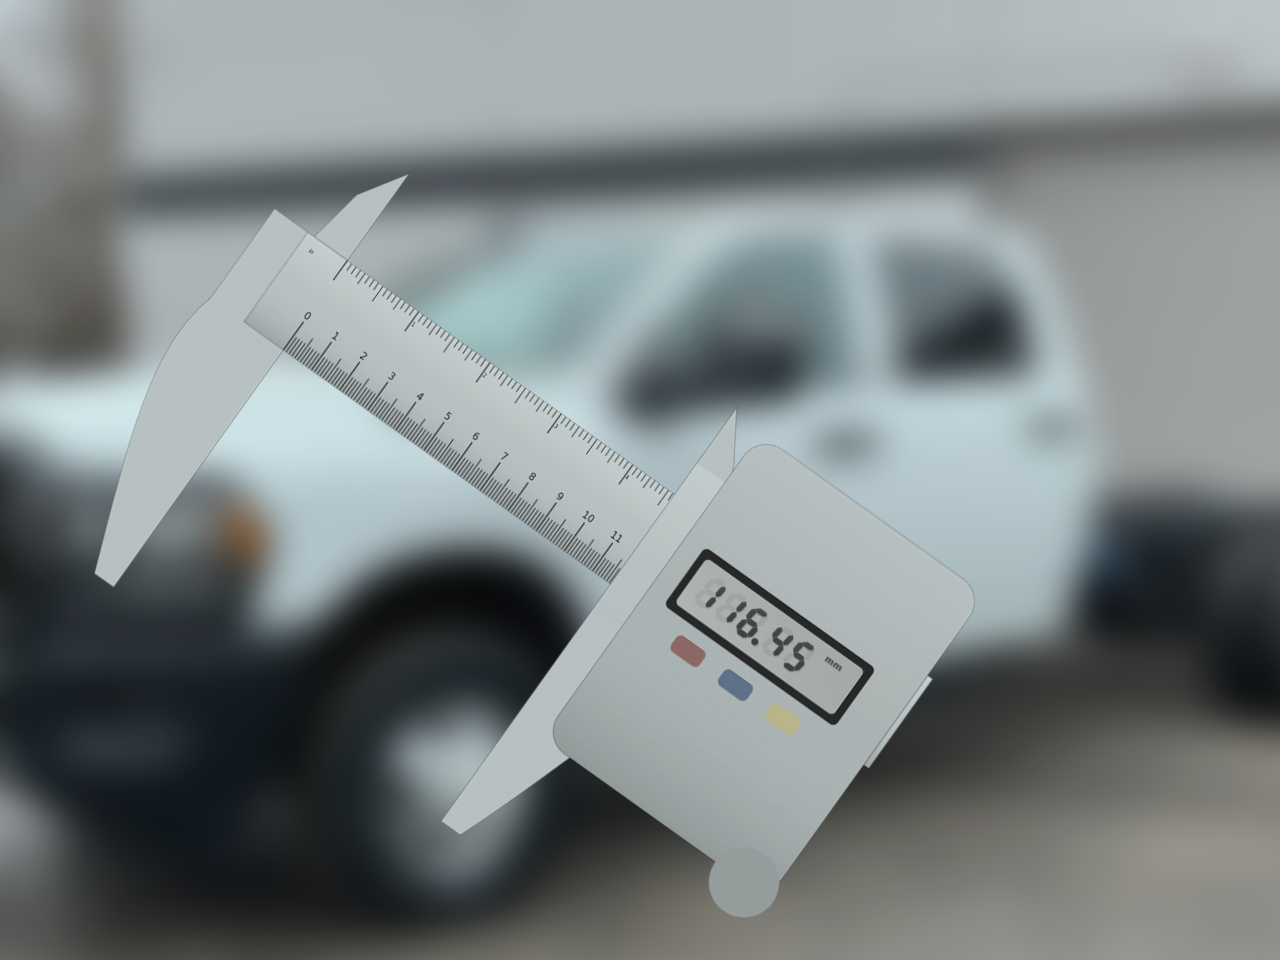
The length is value=116.45 unit=mm
